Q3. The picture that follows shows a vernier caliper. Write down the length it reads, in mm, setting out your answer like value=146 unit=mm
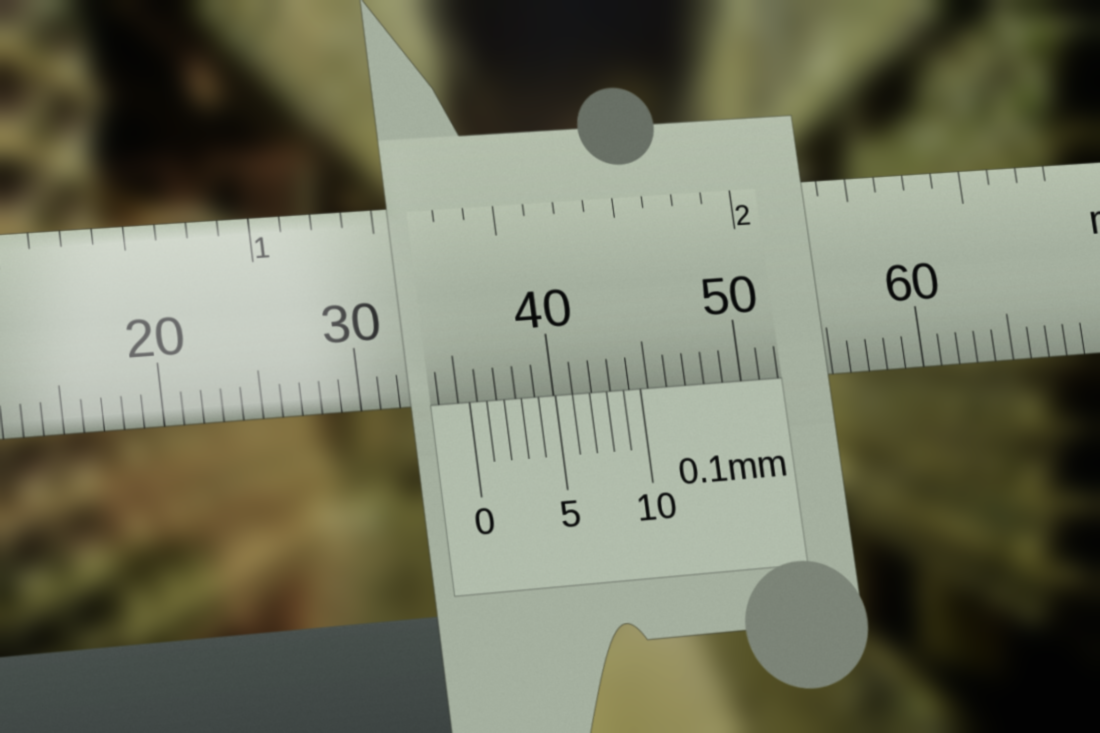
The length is value=35.6 unit=mm
